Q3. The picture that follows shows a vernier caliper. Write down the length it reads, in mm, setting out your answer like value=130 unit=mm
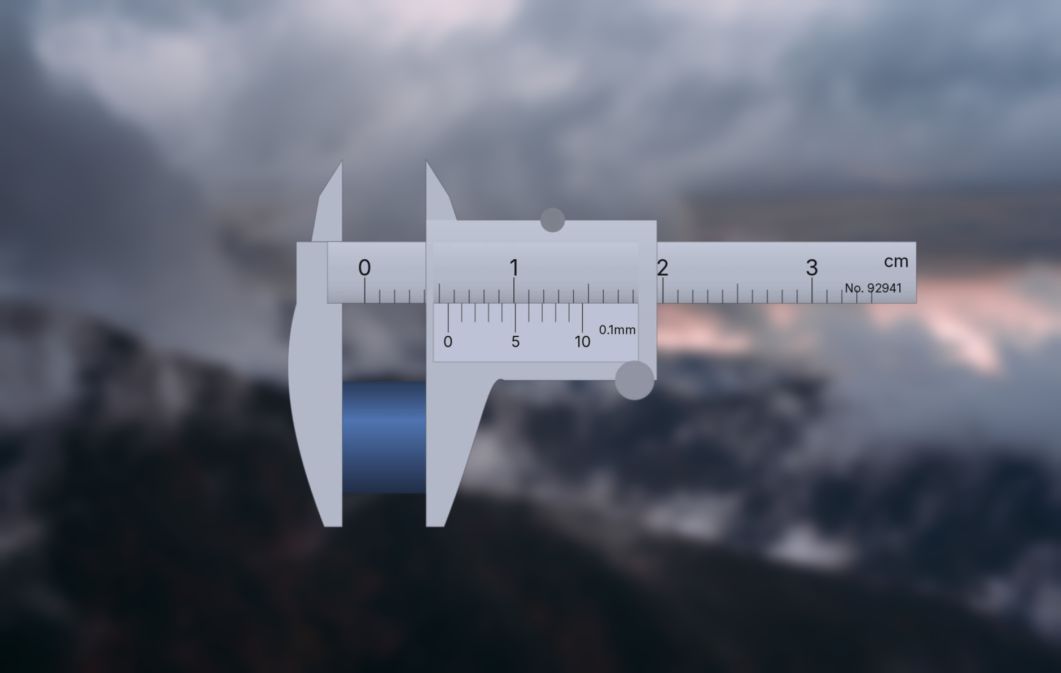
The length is value=5.6 unit=mm
